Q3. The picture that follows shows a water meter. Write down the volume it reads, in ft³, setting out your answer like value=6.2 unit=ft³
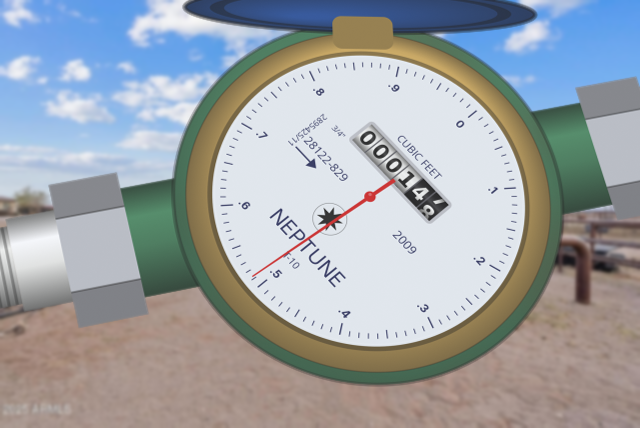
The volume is value=147.51 unit=ft³
